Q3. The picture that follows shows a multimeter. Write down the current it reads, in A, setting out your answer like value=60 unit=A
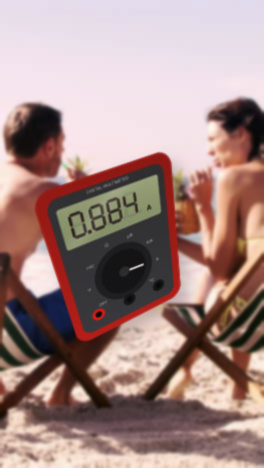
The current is value=0.884 unit=A
